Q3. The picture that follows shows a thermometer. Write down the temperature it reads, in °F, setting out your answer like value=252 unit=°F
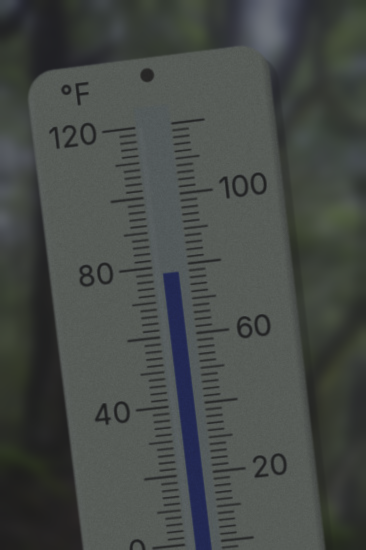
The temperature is value=78 unit=°F
